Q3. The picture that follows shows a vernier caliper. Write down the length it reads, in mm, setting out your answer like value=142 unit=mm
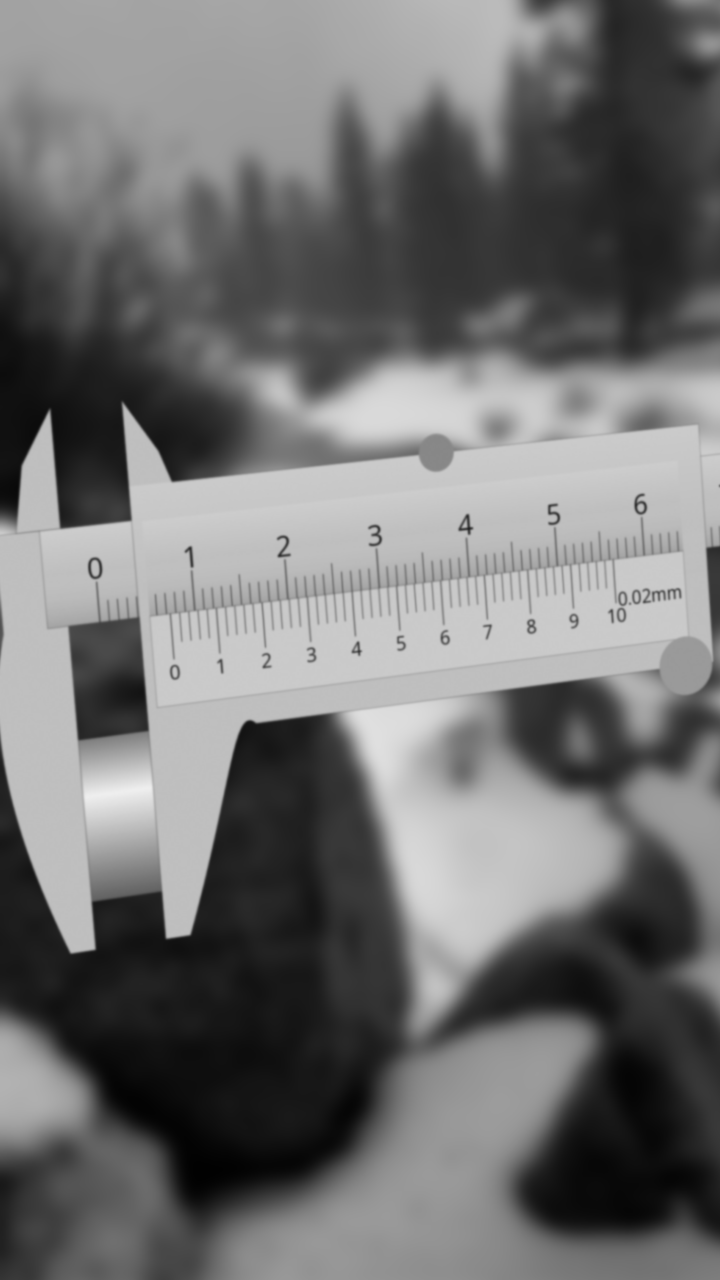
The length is value=7.4 unit=mm
